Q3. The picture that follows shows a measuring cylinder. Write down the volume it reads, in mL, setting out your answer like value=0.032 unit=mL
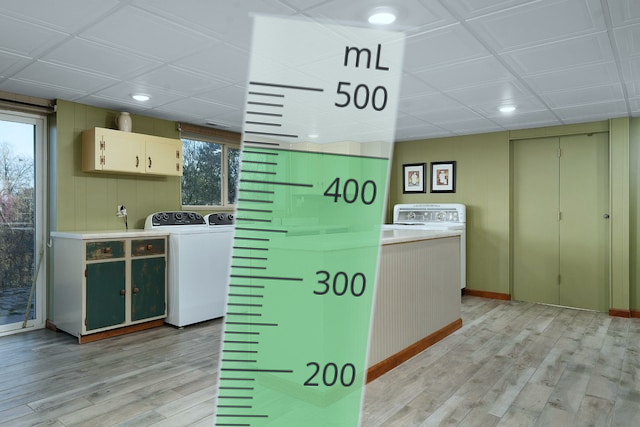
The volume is value=435 unit=mL
